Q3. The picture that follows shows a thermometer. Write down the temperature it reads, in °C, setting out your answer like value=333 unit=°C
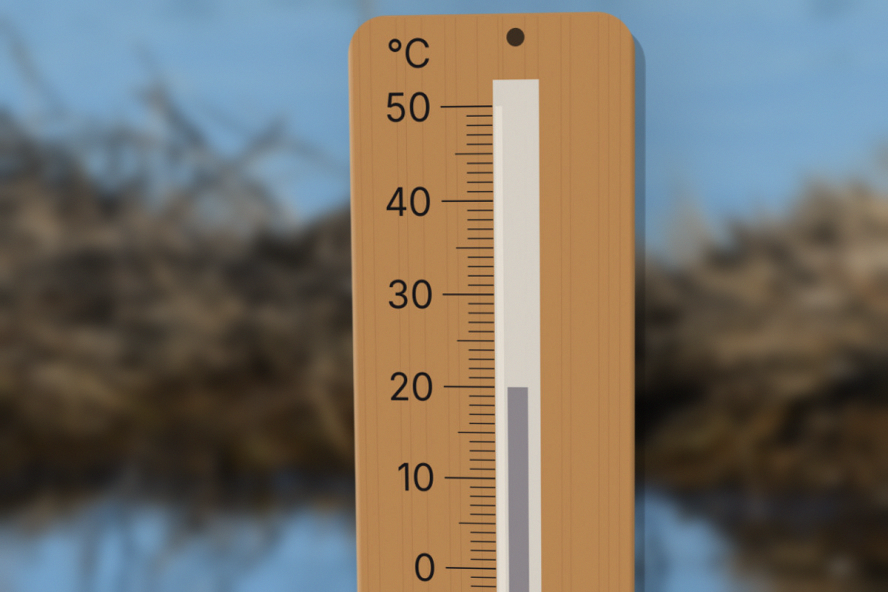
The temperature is value=20 unit=°C
